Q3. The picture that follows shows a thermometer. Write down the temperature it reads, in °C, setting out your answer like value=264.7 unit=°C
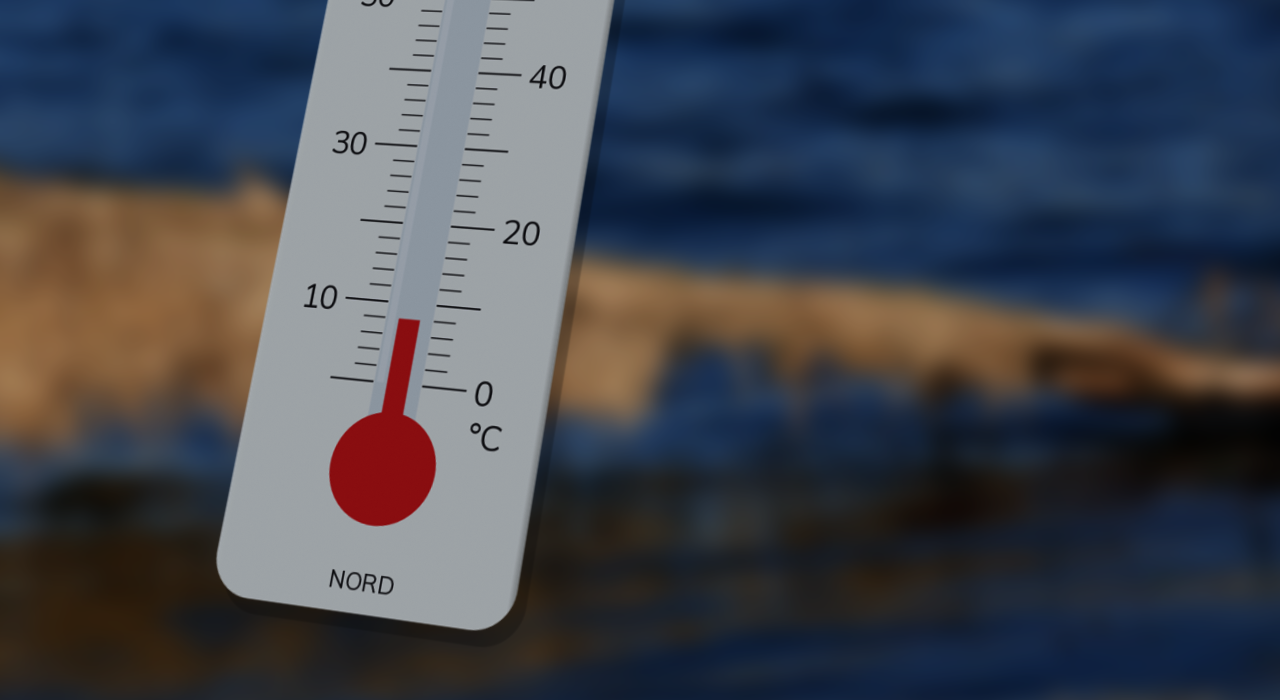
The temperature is value=8 unit=°C
